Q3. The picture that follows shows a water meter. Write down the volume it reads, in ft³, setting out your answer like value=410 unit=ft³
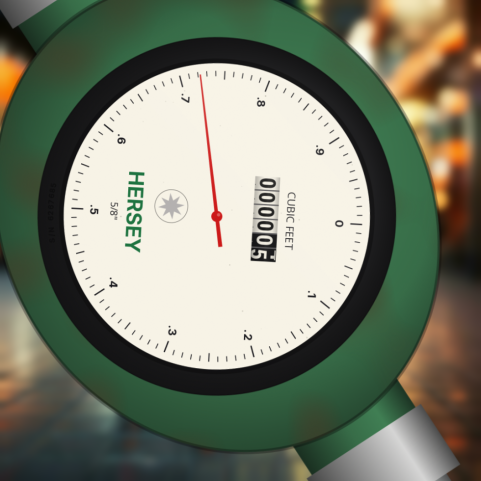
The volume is value=4.72 unit=ft³
